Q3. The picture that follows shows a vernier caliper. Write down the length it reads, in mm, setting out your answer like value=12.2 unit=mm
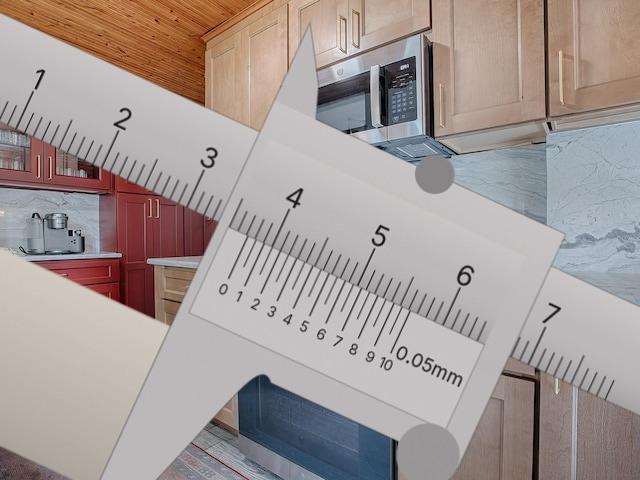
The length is value=37.2 unit=mm
